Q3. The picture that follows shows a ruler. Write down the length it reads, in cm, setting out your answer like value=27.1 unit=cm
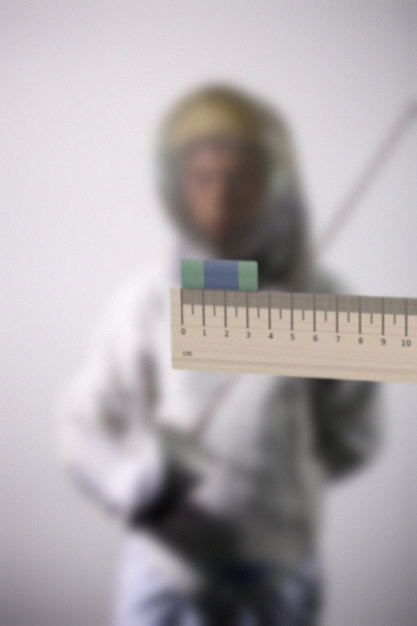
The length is value=3.5 unit=cm
